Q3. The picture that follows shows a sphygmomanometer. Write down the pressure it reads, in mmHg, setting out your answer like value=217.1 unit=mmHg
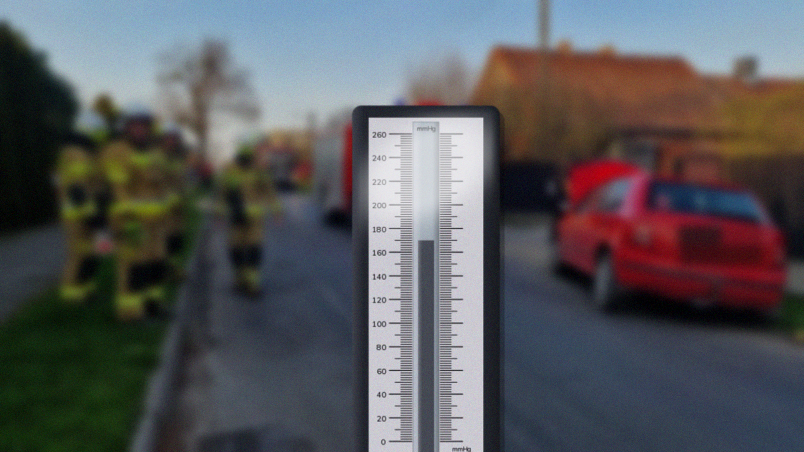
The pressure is value=170 unit=mmHg
